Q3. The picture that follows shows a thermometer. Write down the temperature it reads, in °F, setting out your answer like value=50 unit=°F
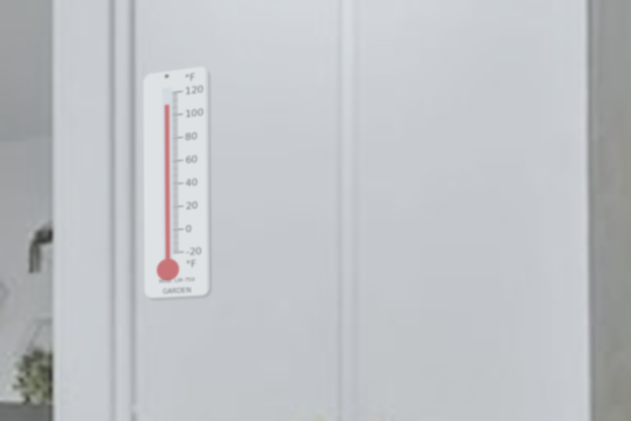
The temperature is value=110 unit=°F
